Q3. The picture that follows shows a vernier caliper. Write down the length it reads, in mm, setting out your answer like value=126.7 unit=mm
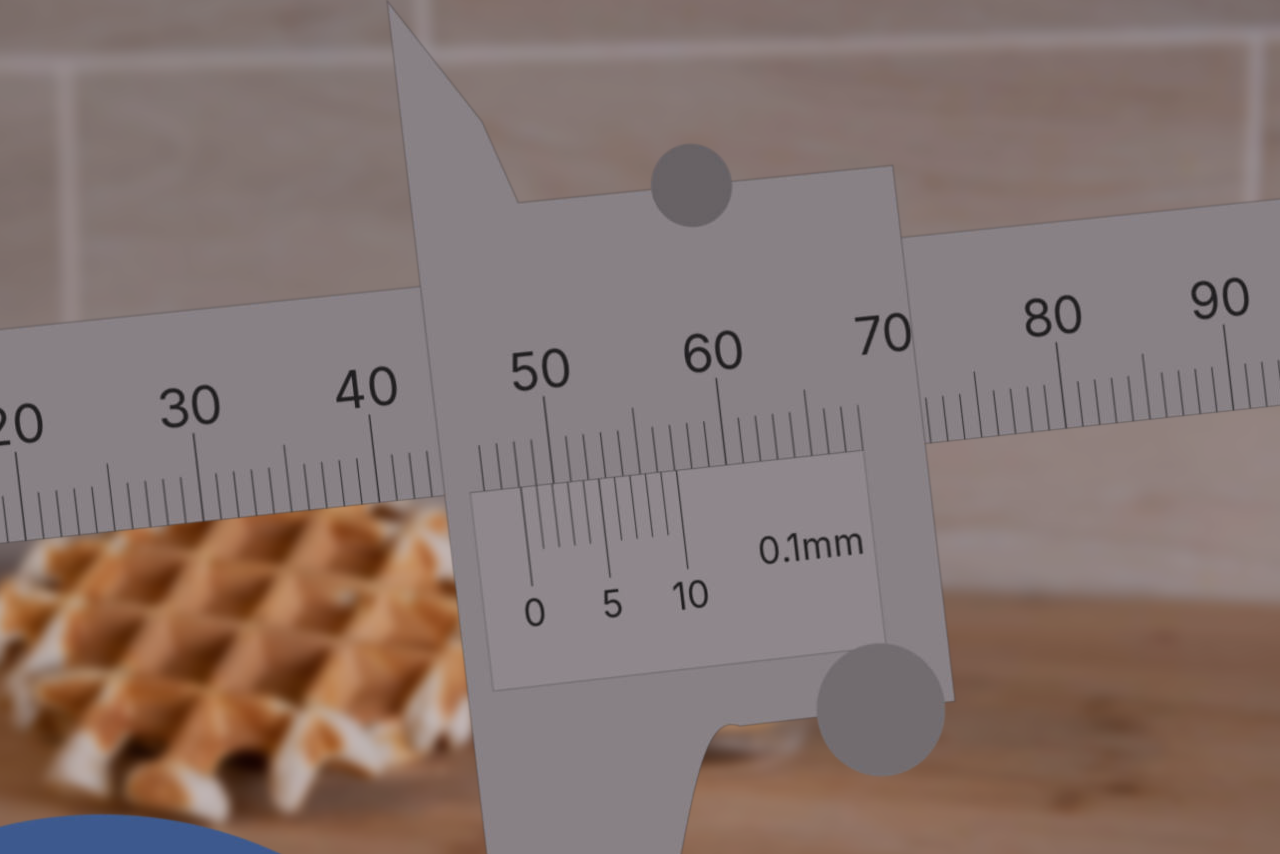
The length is value=48.1 unit=mm
